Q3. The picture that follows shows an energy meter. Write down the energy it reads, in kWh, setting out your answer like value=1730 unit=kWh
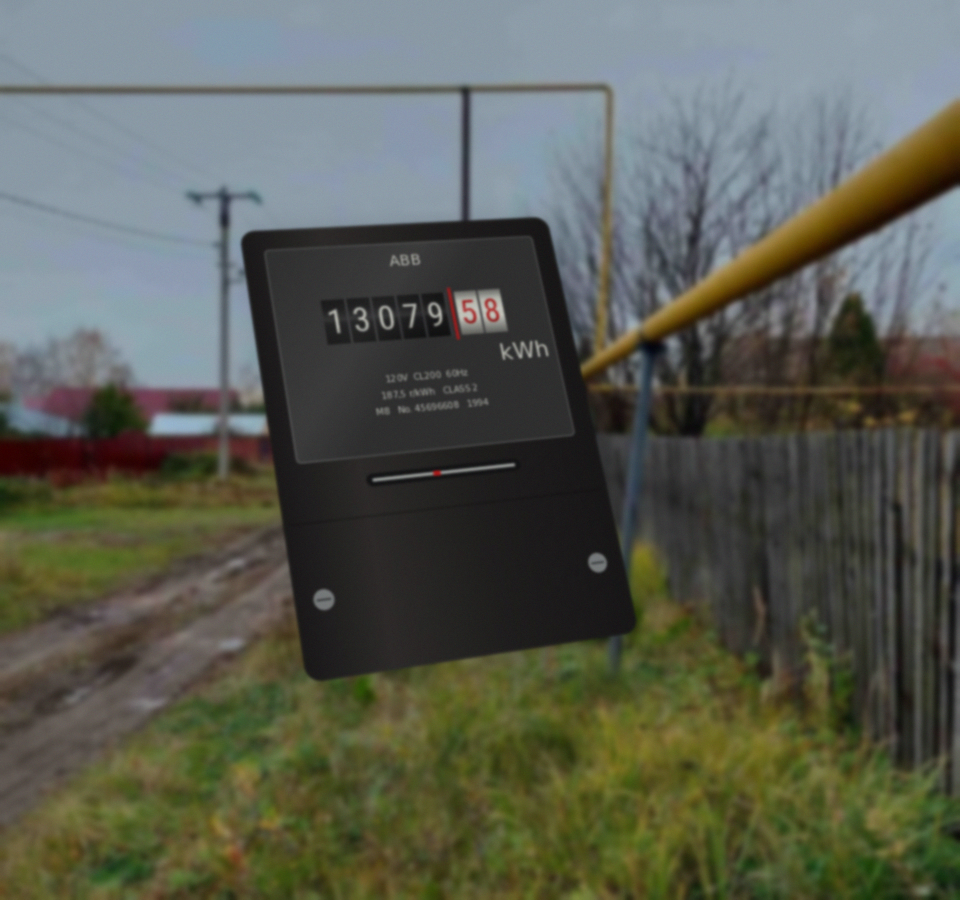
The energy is value=13079.58 unit=kWh
